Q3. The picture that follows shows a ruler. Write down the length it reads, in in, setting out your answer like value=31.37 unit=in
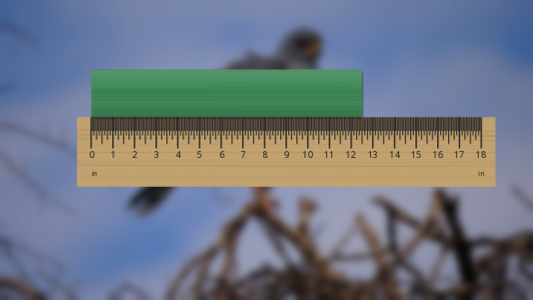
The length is value=12.5 unit=in
